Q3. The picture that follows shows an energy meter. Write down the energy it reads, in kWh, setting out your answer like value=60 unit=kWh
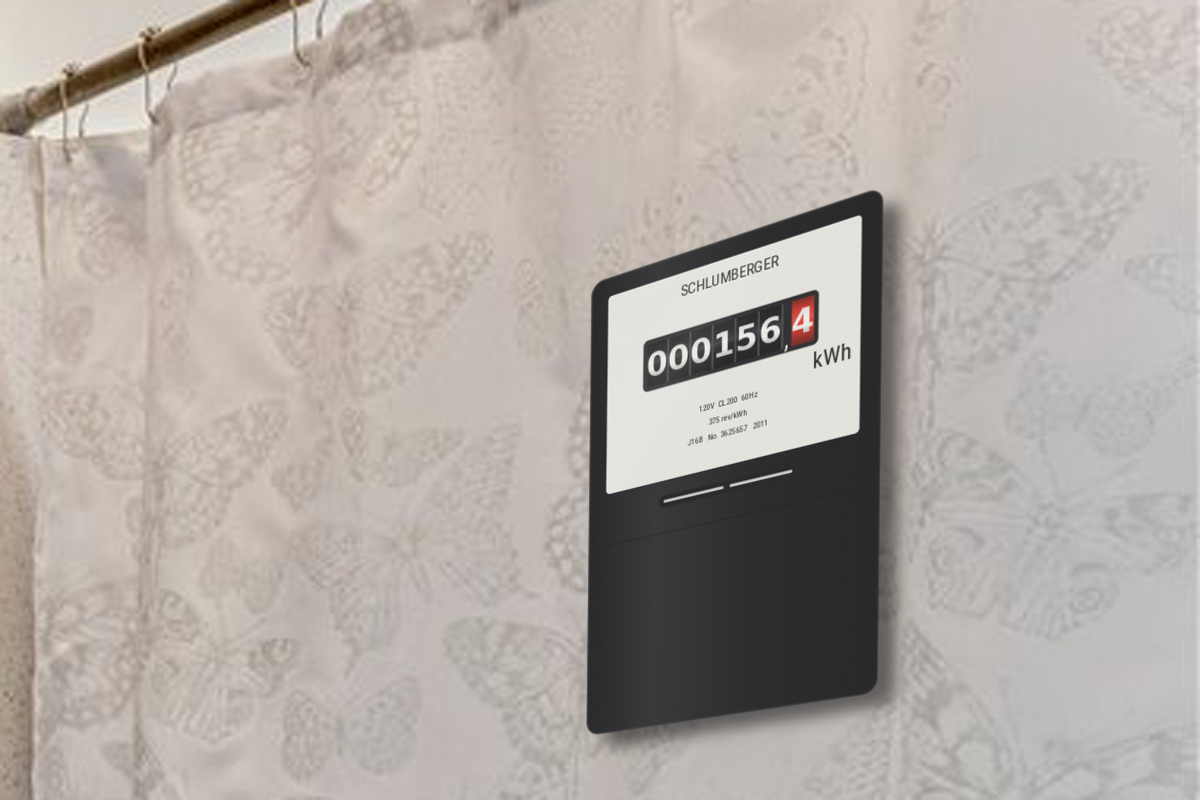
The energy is value=156.4 unit=kWh
